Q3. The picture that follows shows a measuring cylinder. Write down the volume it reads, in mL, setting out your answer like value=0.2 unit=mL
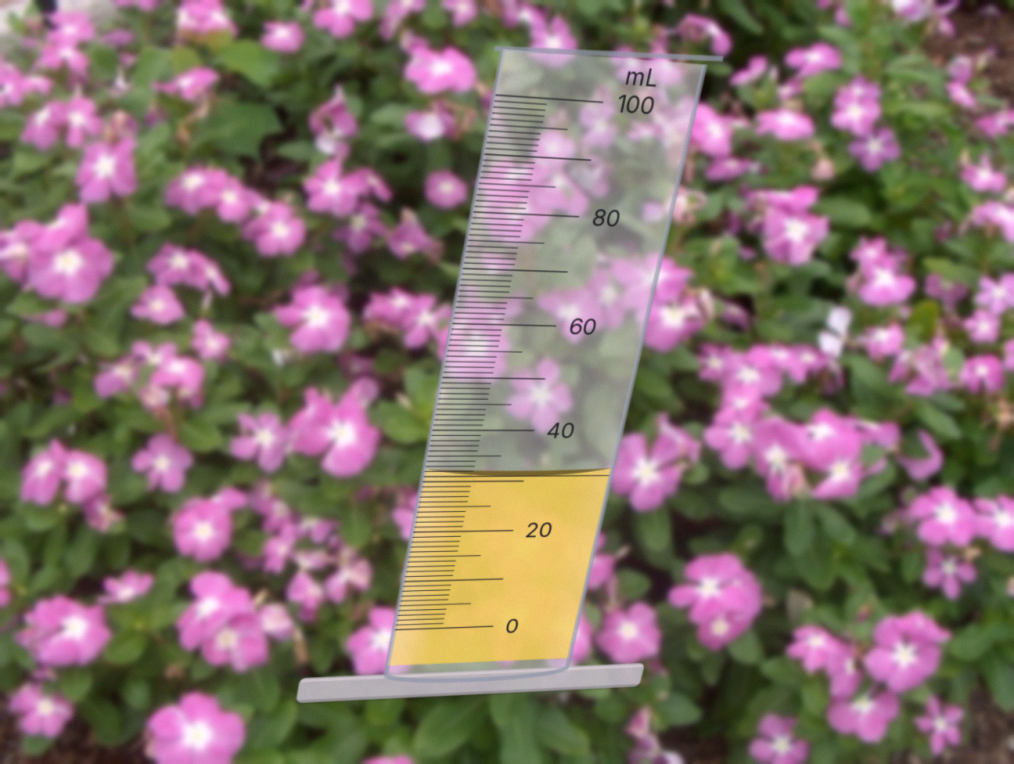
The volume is value=31 unit=mL
